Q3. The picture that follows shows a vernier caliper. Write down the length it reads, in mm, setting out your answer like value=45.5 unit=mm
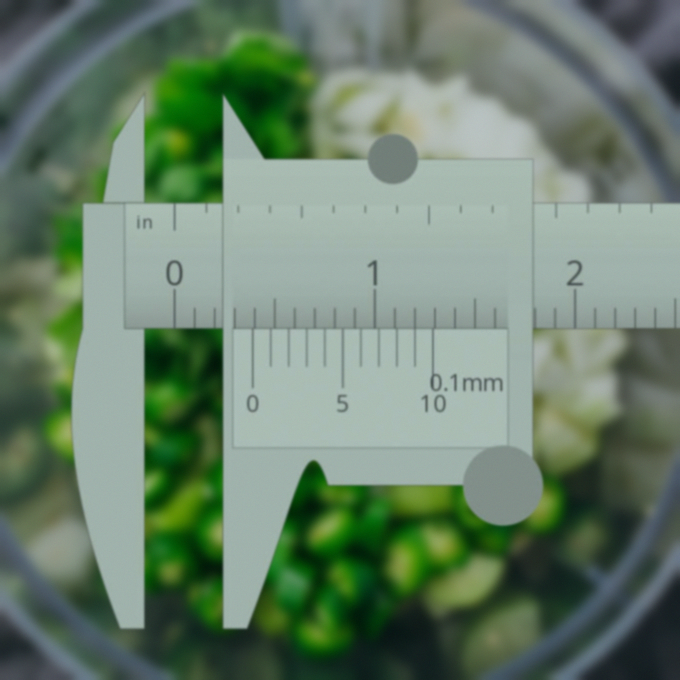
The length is value=3.9 unit=mm
